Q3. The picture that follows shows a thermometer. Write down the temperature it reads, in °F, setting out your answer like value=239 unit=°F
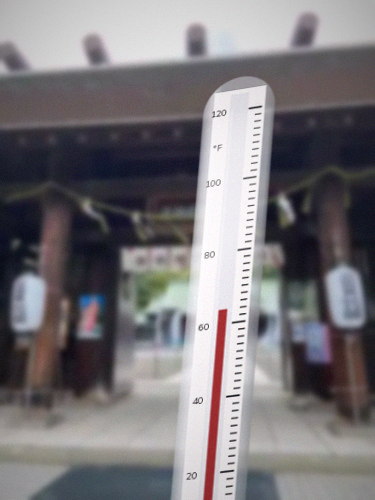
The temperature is value=64 unit=°F
